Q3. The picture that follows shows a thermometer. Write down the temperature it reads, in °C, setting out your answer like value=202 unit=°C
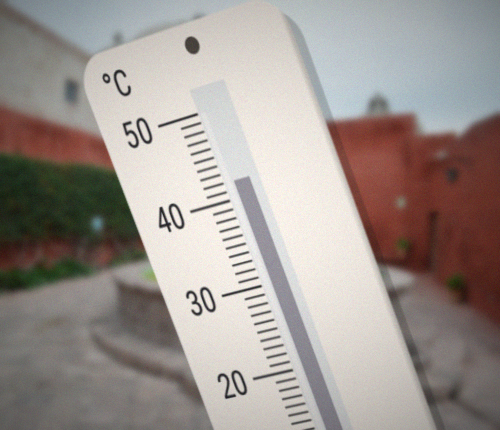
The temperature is value=42 unit=°C
